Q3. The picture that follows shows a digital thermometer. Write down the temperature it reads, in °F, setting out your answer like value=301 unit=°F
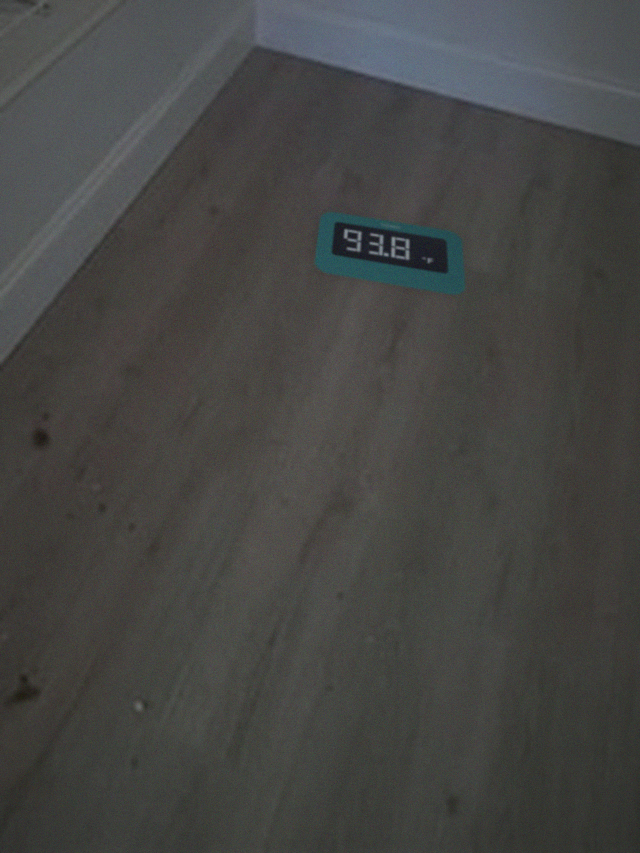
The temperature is value=93.8 unit=°F
